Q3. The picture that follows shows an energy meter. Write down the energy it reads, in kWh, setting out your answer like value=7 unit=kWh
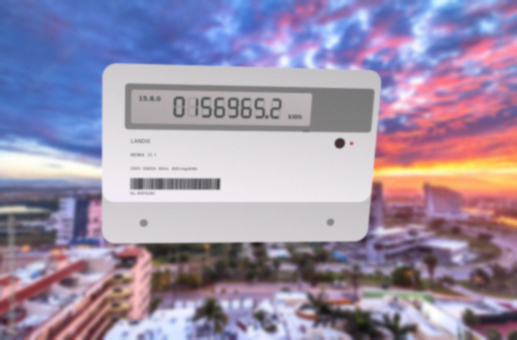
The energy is value=156965.2 unit=kWh
